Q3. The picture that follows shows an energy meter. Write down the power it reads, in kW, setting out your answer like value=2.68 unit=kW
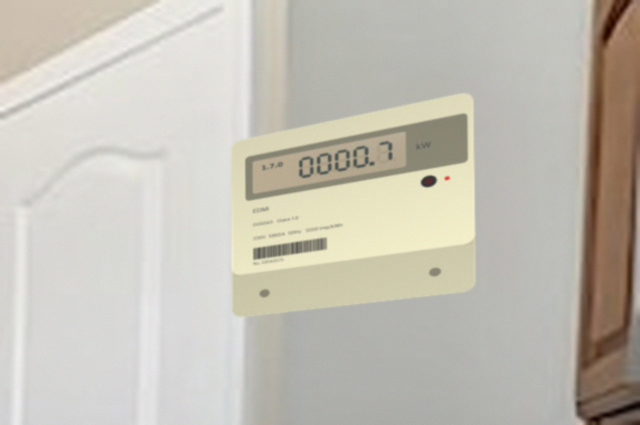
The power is value=0.7 unit=kW
